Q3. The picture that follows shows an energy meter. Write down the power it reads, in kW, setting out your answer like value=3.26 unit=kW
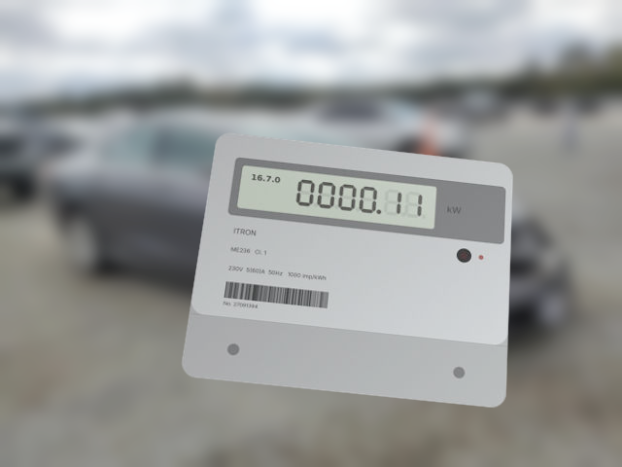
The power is value=0.11 unit=kW
